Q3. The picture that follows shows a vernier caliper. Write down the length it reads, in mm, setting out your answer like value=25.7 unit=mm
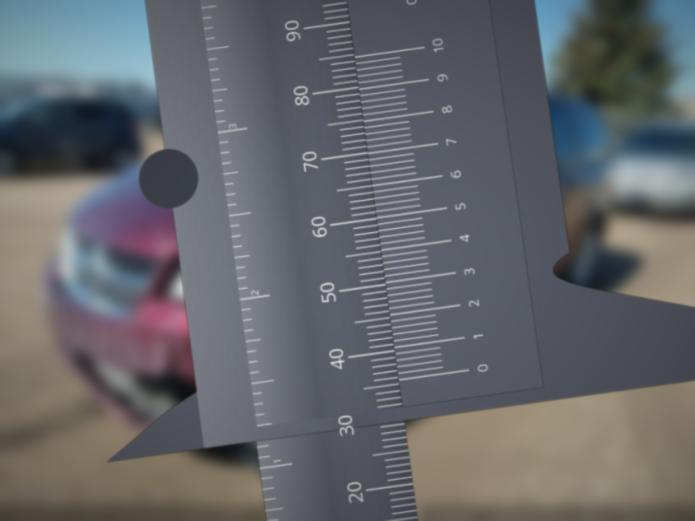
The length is value=35.6 unit=mm
